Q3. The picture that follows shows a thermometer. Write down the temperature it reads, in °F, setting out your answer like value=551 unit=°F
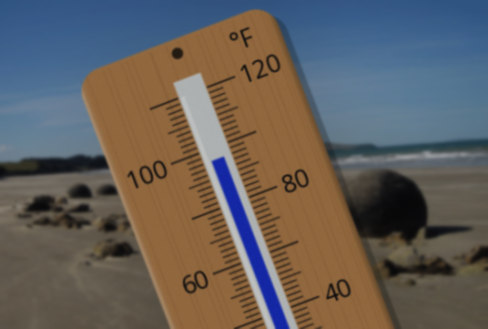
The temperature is value=96 unit=°F
